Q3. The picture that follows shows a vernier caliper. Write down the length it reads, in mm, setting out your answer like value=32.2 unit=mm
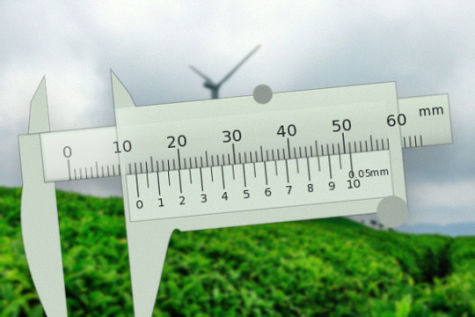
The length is value=12.0 unit=mm
